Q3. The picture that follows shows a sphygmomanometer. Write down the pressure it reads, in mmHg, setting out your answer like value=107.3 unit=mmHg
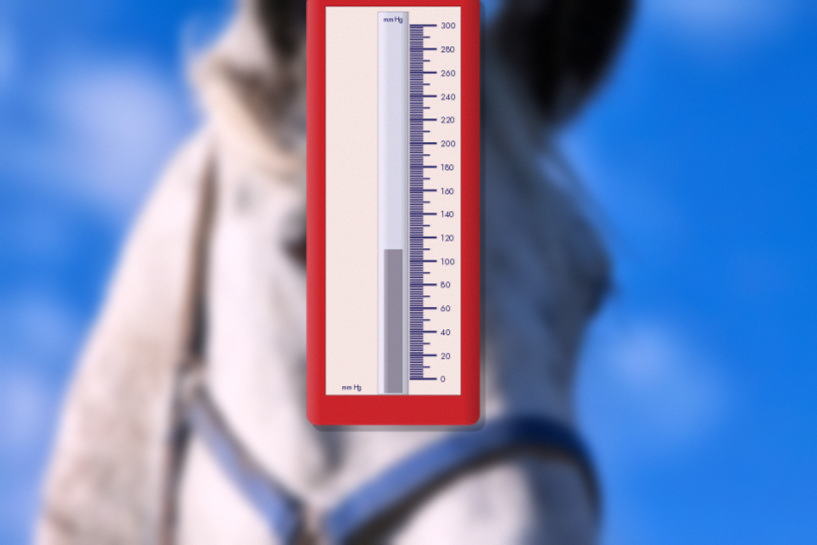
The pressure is value=110 unit=mmHg
